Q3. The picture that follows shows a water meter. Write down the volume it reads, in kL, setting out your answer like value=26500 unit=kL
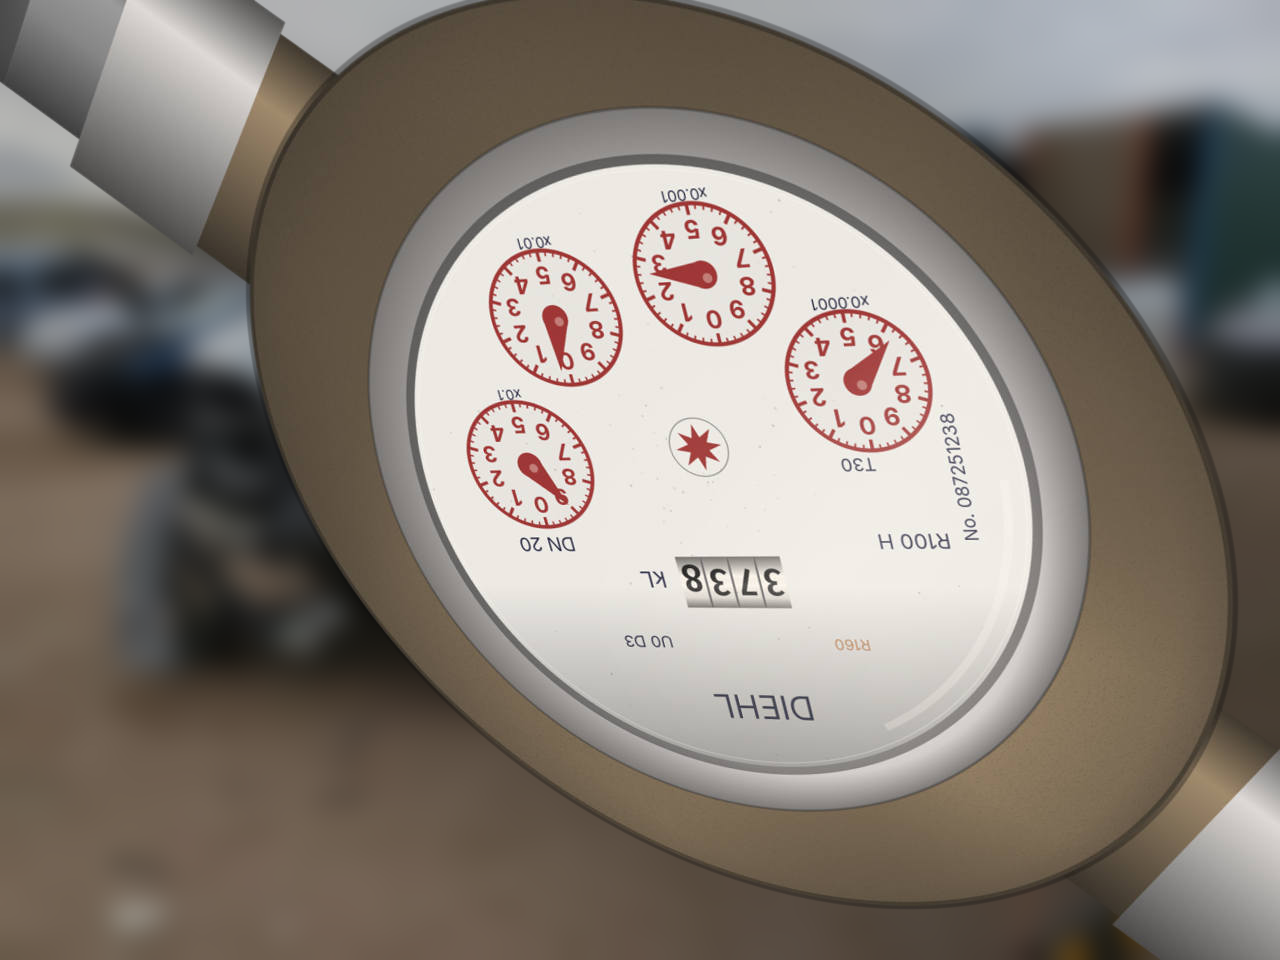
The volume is value=3737.9026 unit=kL
